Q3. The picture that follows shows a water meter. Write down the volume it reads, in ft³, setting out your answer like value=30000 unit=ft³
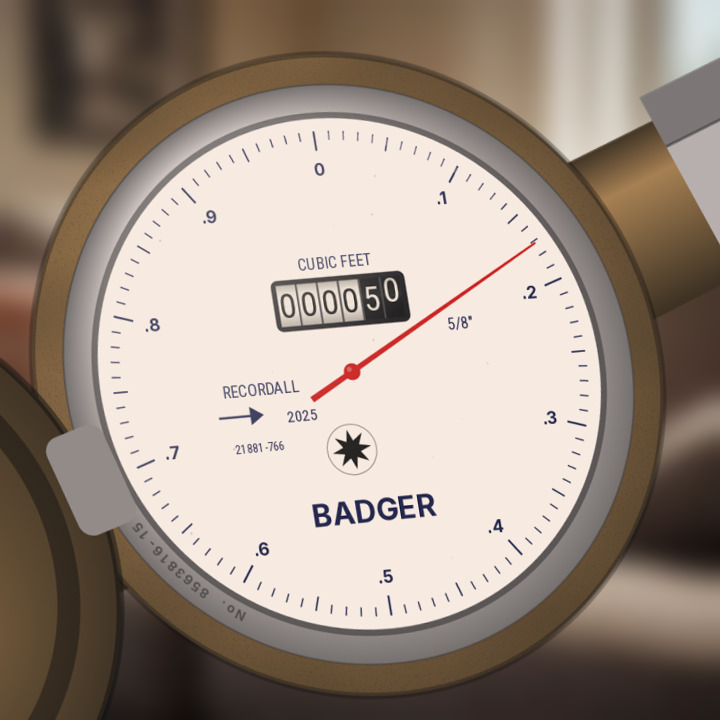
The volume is value=50.17 unit=ft³
